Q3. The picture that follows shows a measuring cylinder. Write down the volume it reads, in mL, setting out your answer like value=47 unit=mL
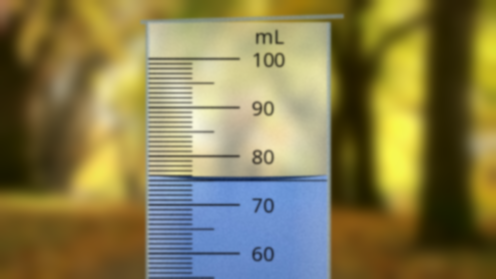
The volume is value=75 unit=mL
